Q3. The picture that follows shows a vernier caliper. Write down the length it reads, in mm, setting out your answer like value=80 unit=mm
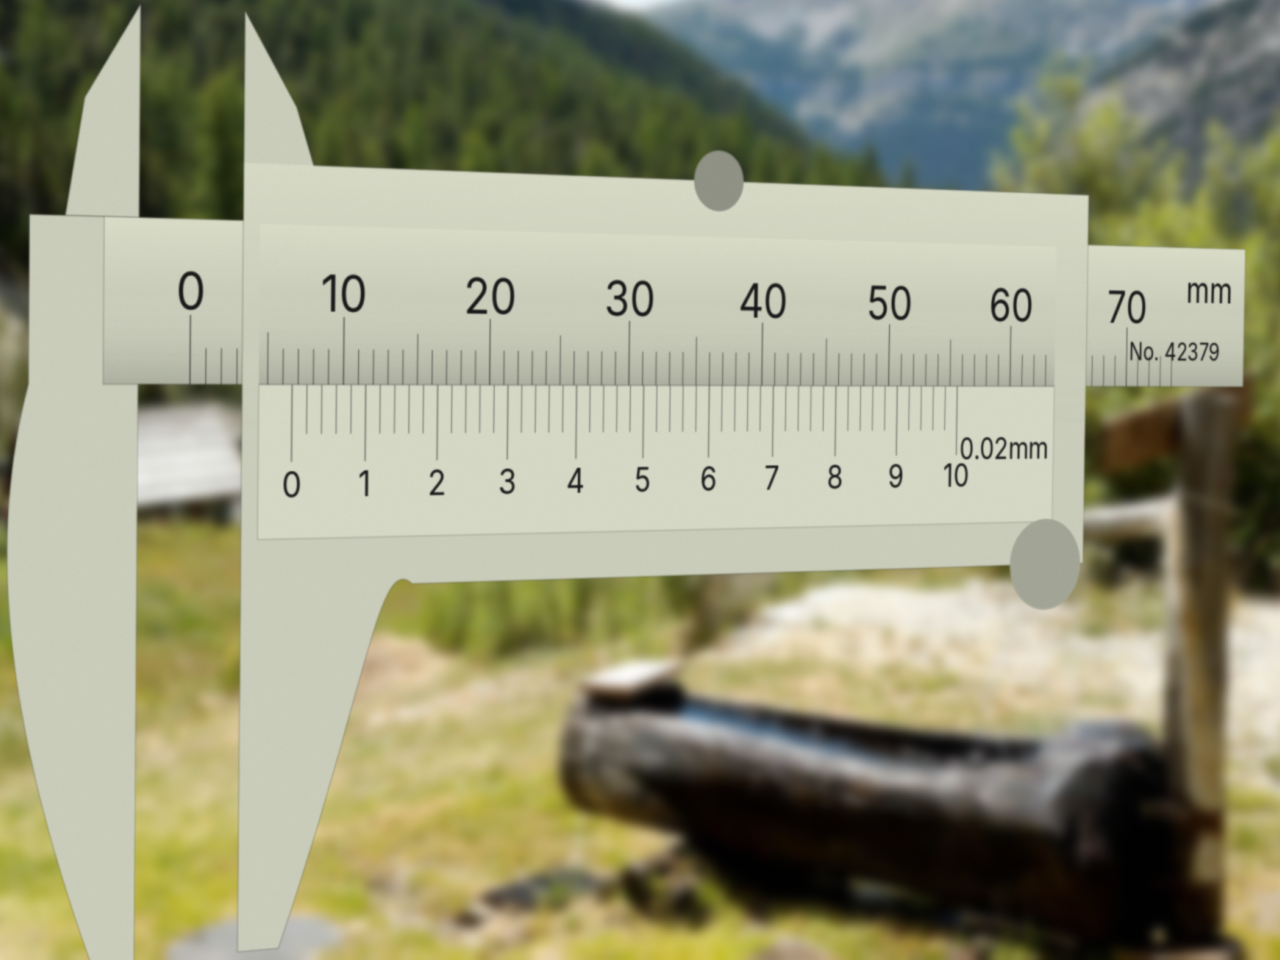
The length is value=6.6 unit=mm
